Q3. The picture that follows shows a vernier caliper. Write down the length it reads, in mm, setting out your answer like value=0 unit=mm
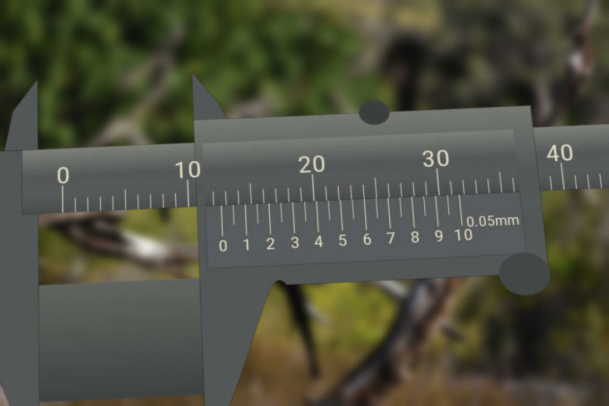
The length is value=12.6 unit=mm
